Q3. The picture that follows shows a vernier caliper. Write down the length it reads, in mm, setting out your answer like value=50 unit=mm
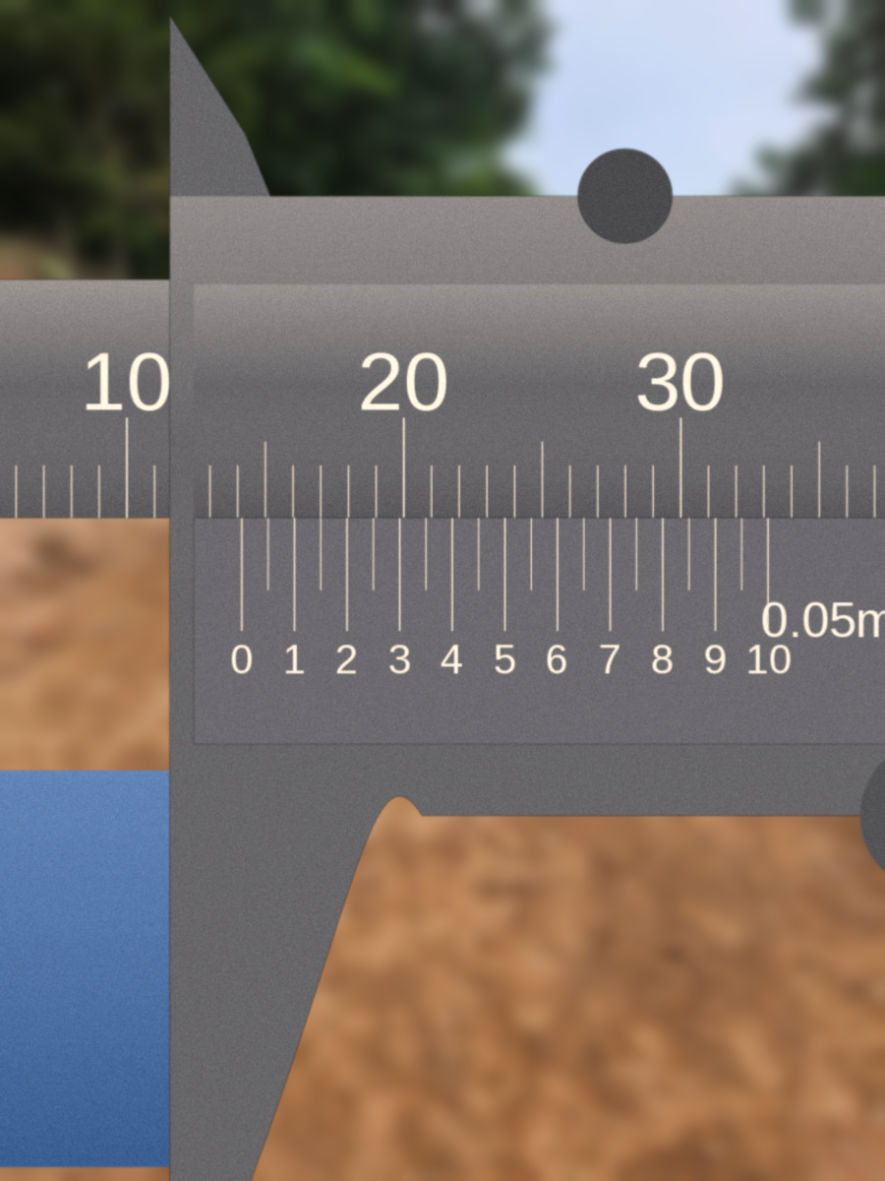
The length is value=14.15 unit=mm
